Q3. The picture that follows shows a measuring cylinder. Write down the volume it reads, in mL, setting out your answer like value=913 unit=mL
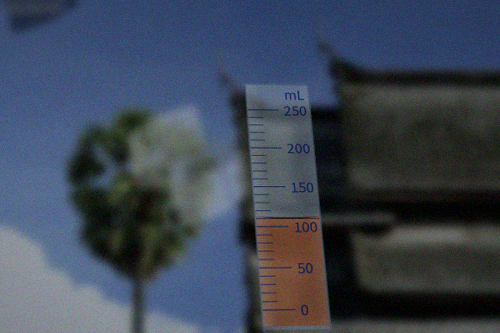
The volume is value=110 unit=mL
